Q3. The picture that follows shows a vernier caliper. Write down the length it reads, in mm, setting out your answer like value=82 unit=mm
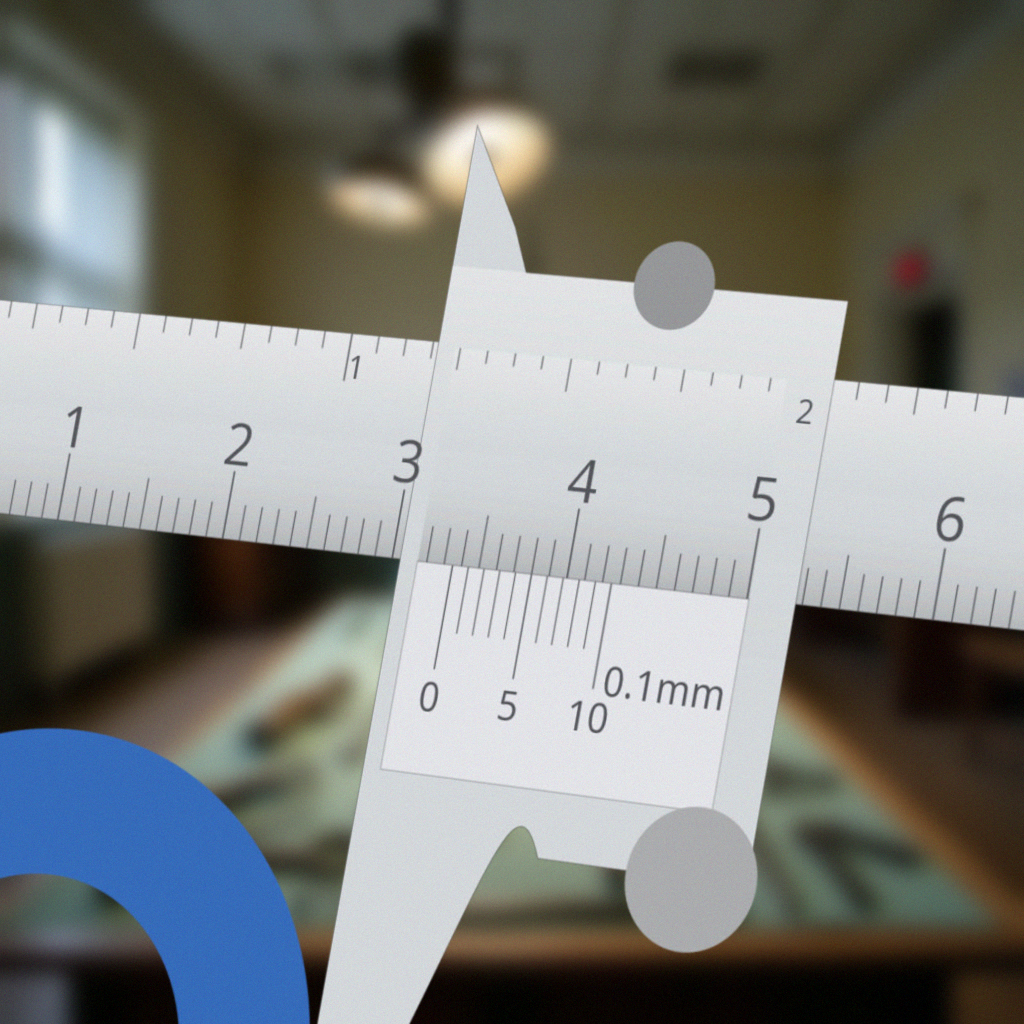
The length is value=33.5 unit=mm
